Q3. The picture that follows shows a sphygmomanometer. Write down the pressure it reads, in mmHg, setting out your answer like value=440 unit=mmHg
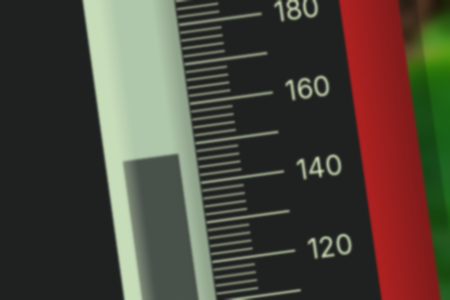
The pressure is value=148 unit=mmHg
